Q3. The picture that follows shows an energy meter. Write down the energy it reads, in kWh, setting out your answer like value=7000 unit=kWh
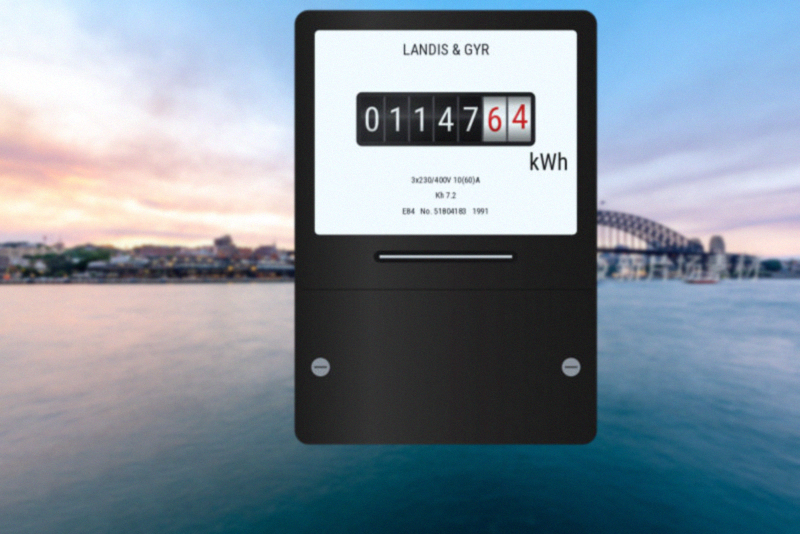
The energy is value=1147.64 unit=kWh
